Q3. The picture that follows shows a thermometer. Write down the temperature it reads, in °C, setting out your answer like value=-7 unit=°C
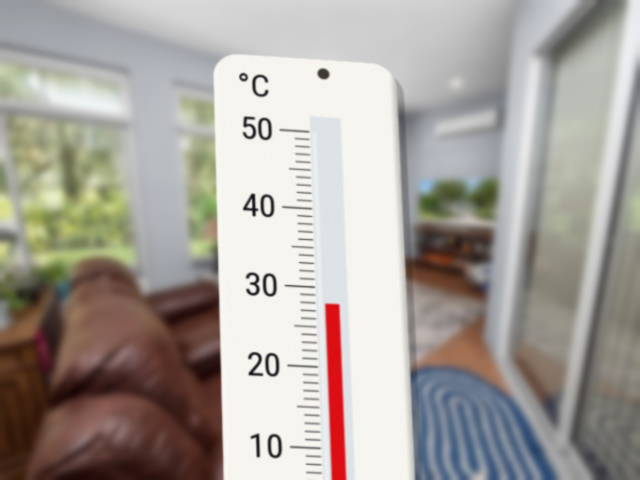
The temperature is value=28 unit=°C
